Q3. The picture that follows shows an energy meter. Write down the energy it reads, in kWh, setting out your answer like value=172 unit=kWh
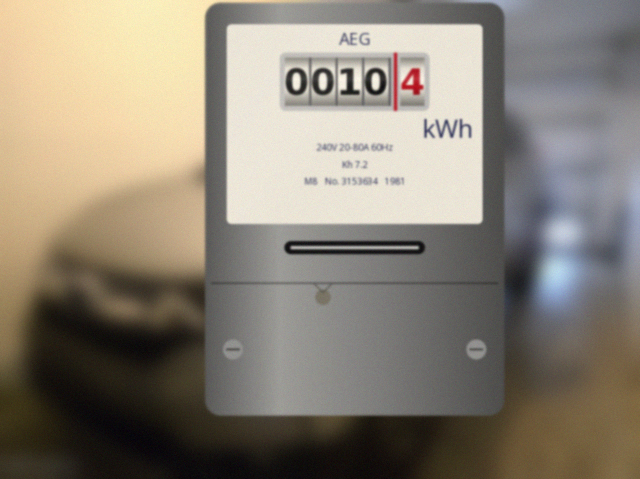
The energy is value=10.4 unit=kWh
